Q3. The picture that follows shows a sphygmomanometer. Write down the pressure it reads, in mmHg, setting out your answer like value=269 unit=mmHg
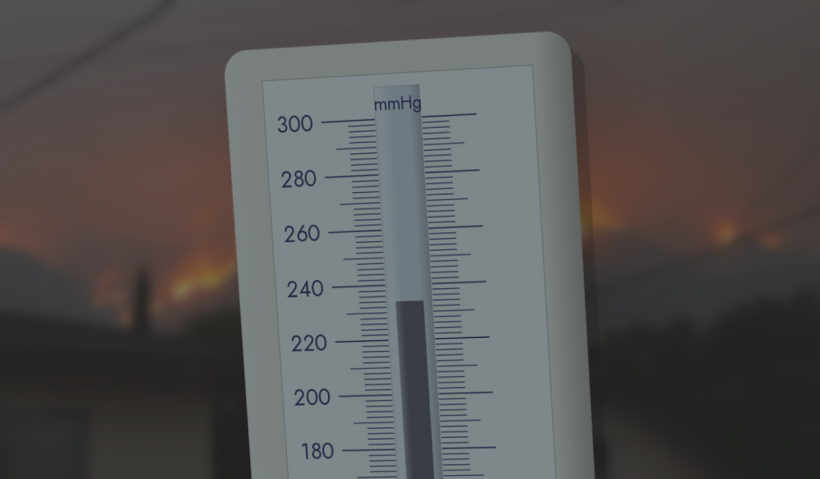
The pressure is value=234 unit=mmHg
